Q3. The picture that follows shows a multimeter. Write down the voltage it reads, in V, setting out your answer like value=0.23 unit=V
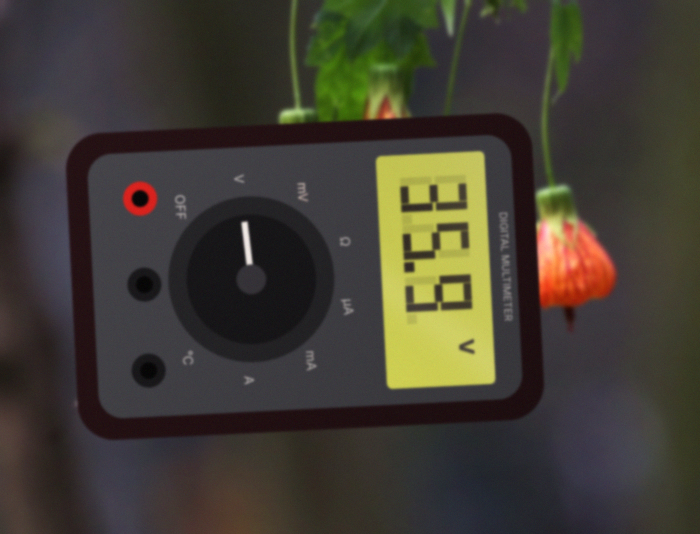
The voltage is value=35.9 unit=V
